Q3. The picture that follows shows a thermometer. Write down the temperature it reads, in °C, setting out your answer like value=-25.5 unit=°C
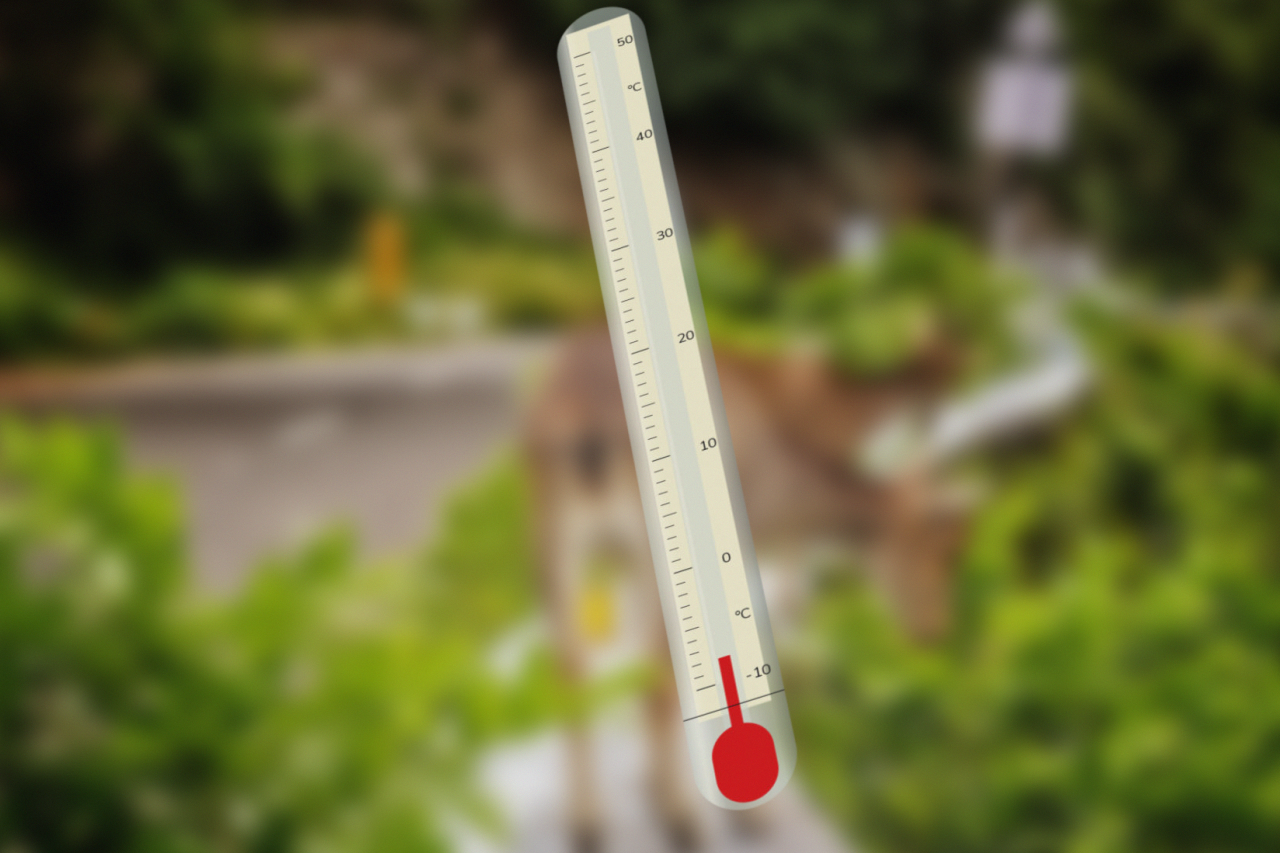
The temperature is value=-8 unit=°C
